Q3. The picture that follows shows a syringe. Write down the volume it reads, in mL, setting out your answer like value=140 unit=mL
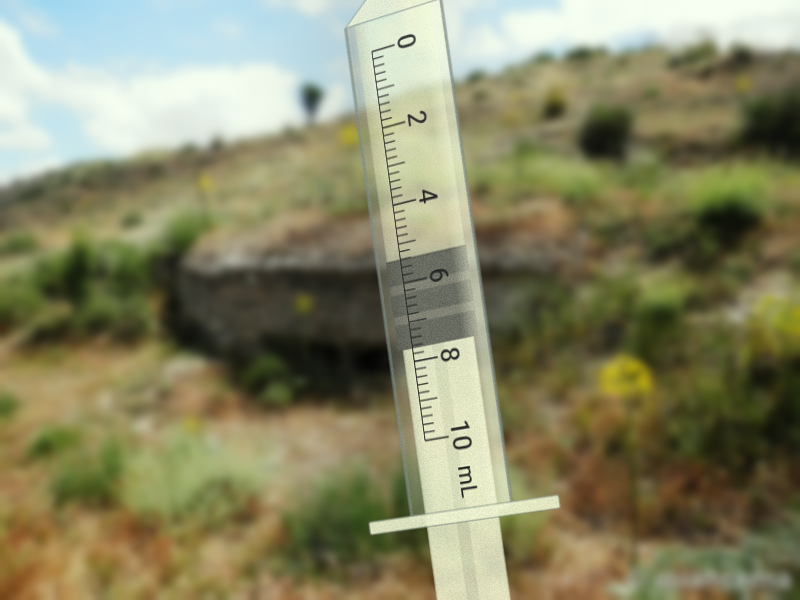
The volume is value=5.4 unit=mL
